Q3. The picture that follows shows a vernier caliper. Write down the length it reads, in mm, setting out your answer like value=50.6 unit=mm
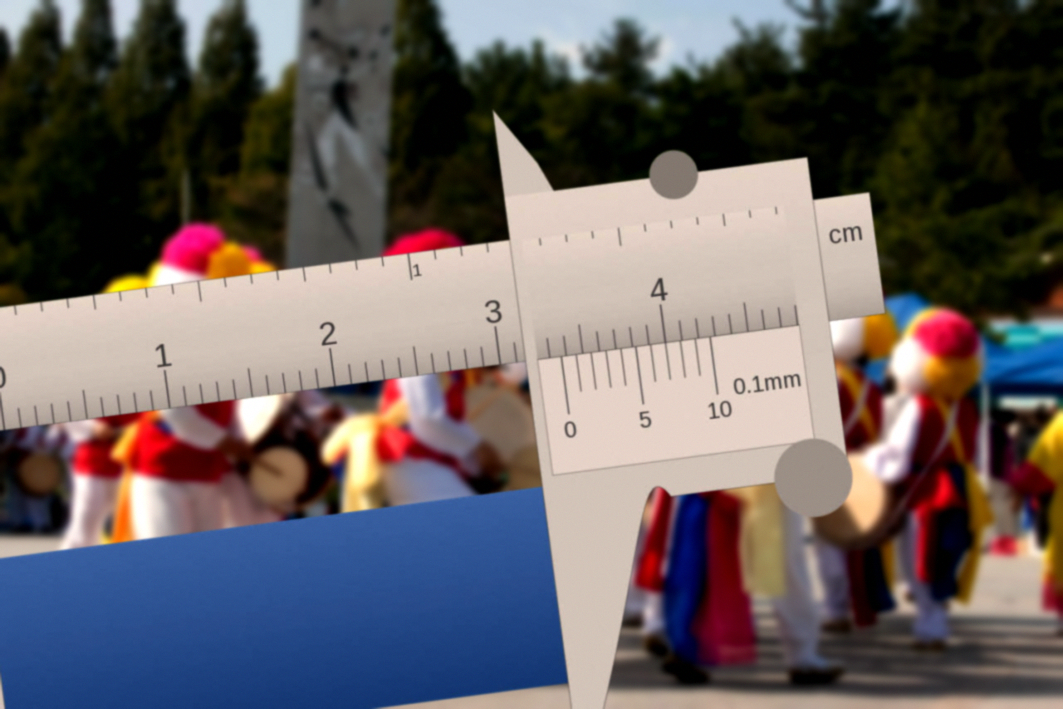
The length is value=33.7 unit=mm
